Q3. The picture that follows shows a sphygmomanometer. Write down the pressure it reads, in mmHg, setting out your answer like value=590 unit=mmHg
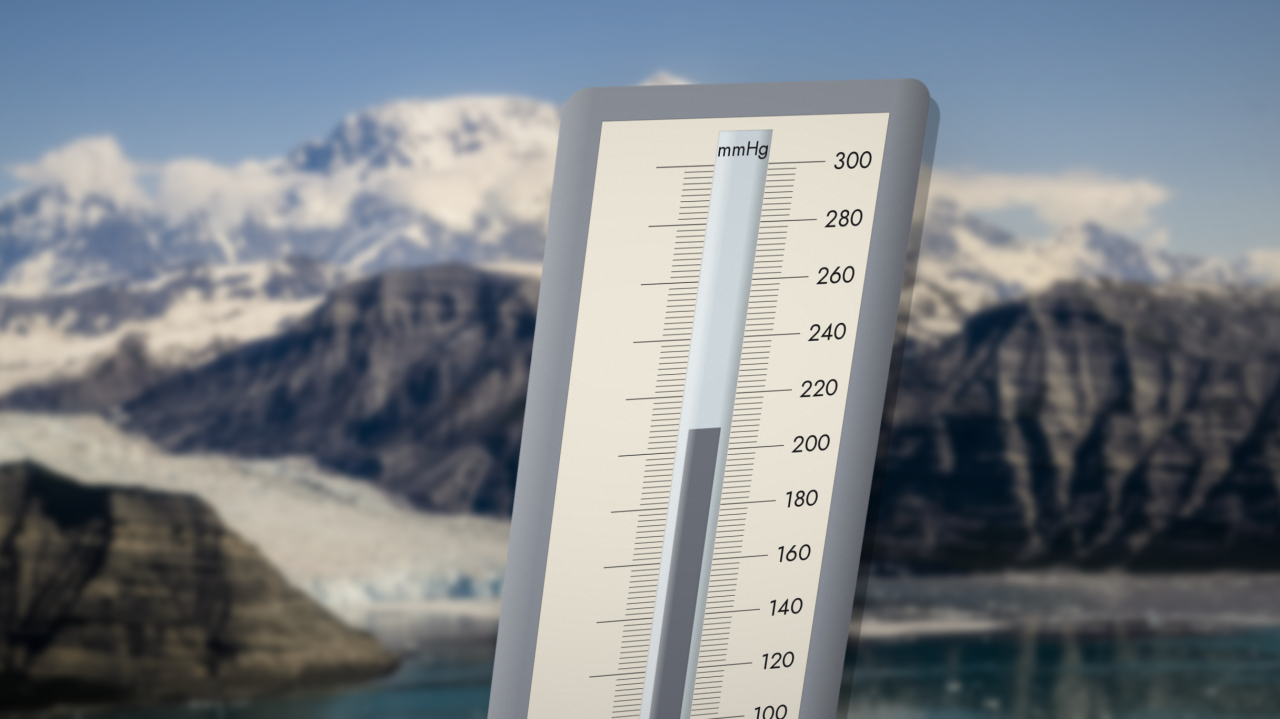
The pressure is value=208 unit=mmHg
